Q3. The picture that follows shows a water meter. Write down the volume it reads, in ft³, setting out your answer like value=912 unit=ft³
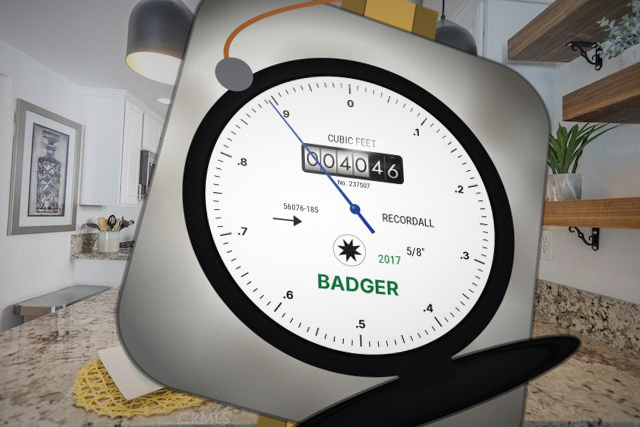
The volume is value=4045.89 unit=ft³
